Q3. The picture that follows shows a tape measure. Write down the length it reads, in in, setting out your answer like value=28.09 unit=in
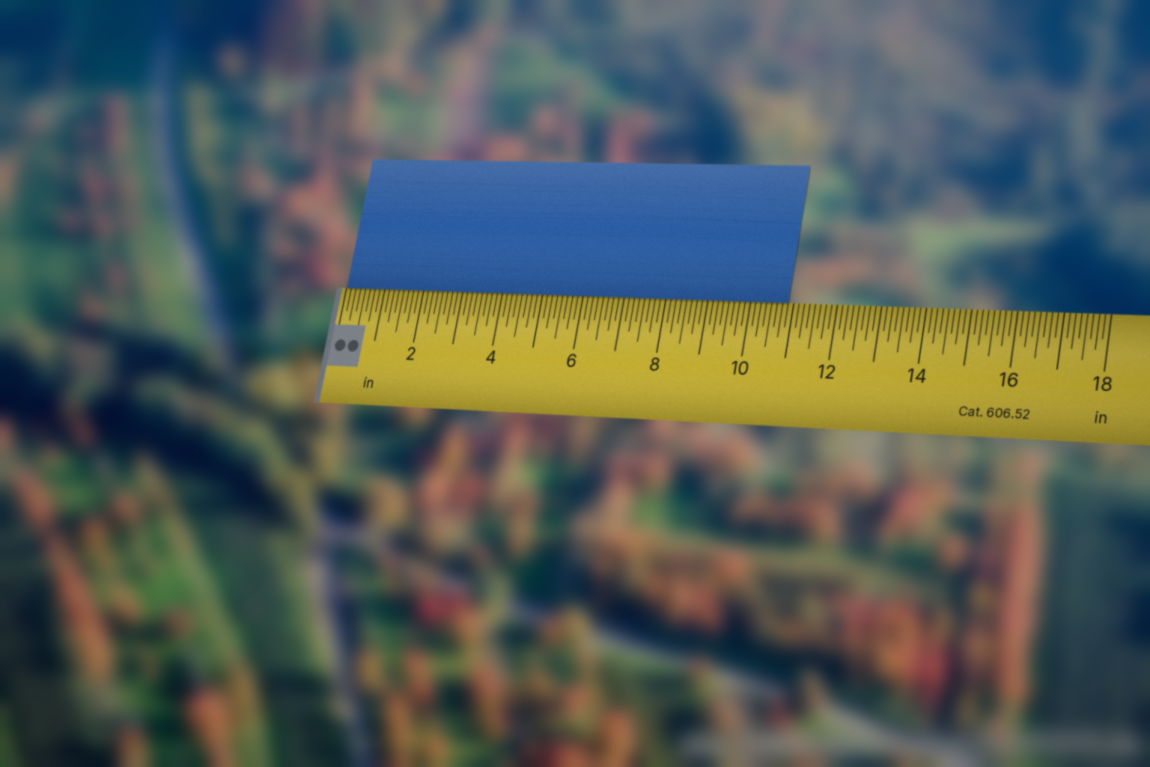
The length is value=10.875 unit=in
